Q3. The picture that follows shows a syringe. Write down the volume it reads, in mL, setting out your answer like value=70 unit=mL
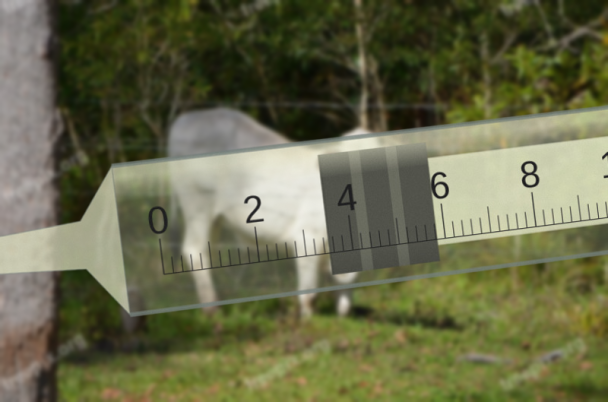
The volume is value=3.5 unit=mL
